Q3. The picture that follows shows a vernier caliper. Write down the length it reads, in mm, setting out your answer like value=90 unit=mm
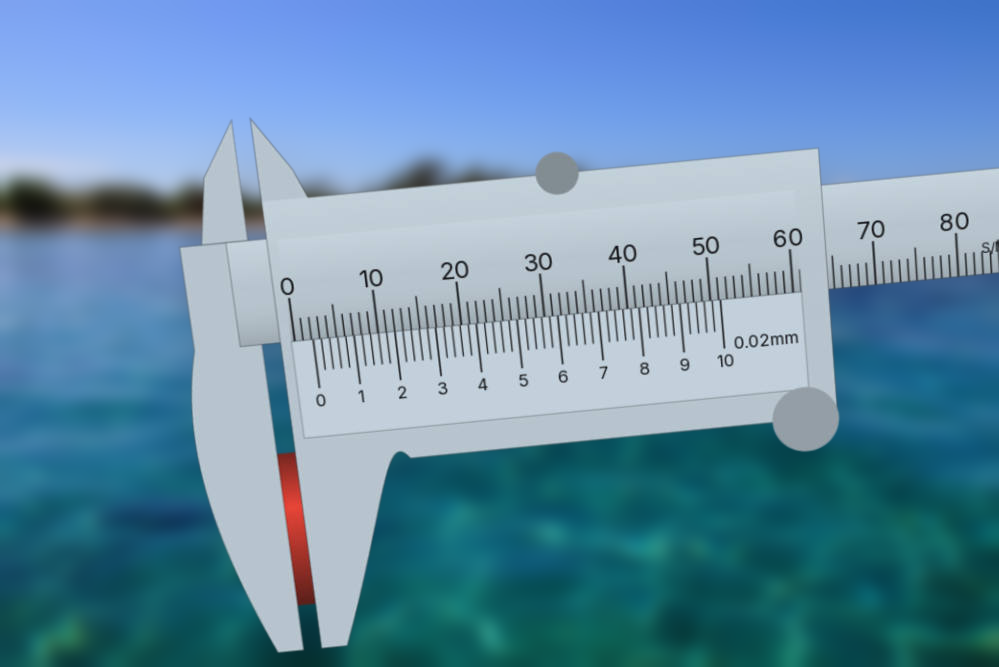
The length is value=2.2 unit=mm
